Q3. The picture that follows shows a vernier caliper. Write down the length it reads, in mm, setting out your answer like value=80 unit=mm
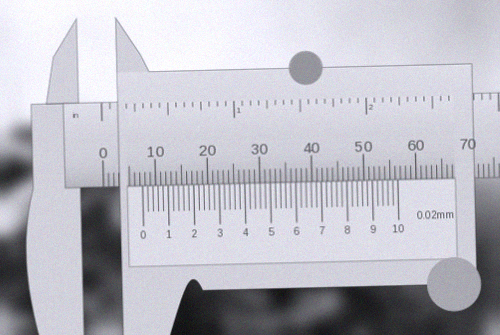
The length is value=7.5 unit=mm
